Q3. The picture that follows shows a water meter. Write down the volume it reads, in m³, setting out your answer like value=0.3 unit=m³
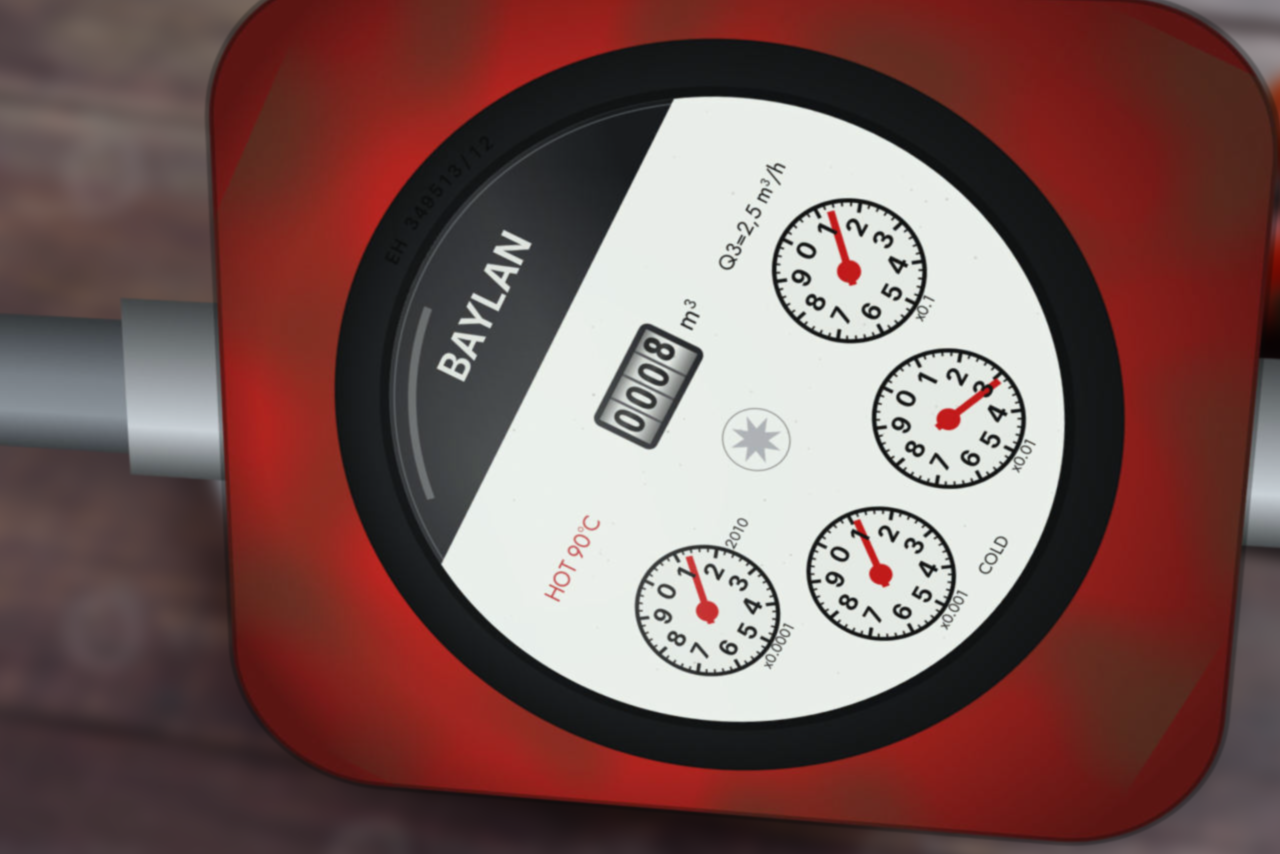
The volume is value=8.1311 unit=m³
